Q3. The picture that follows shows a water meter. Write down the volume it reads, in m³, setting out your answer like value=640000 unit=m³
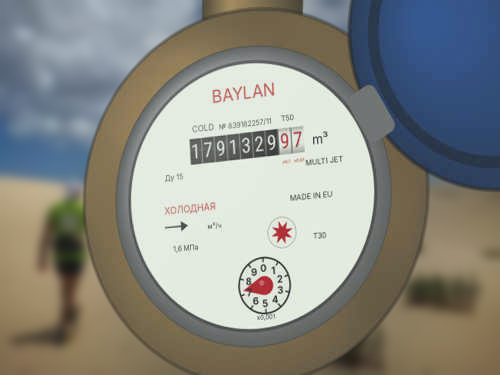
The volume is value=1791329.977 unit=m³
